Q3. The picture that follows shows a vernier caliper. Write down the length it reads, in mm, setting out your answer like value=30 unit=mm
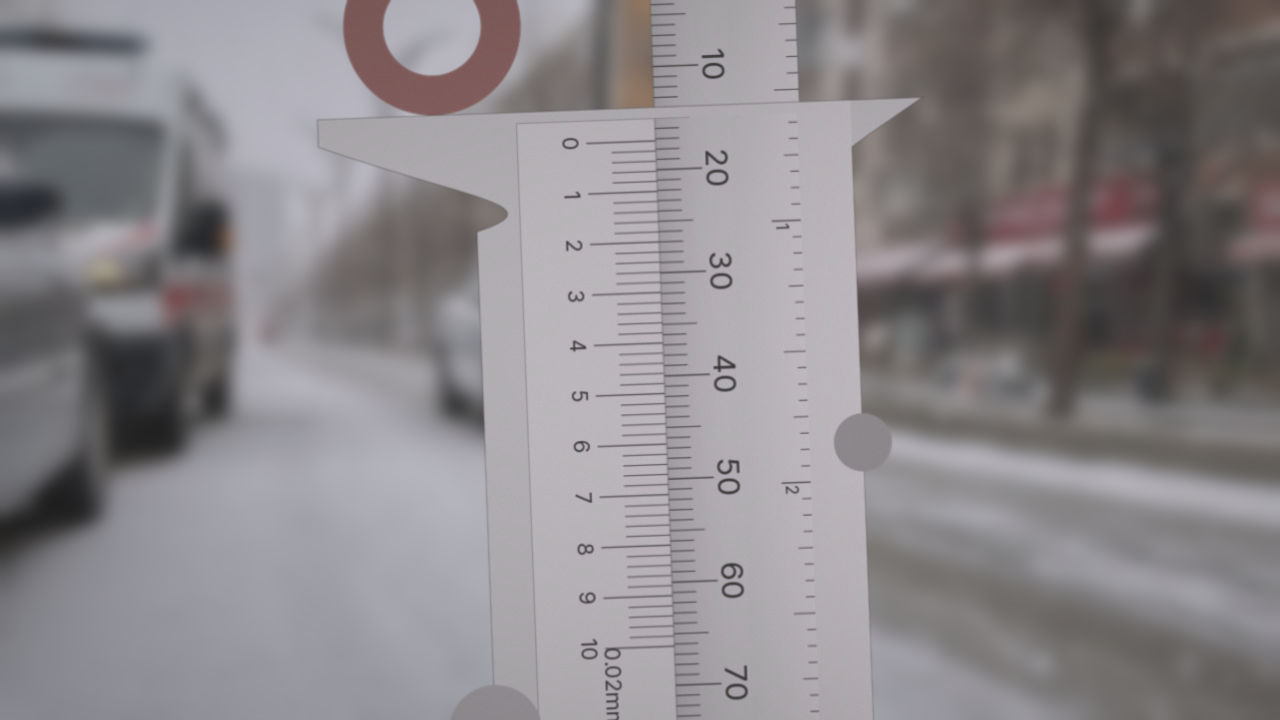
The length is value=17.2 unit=mm
